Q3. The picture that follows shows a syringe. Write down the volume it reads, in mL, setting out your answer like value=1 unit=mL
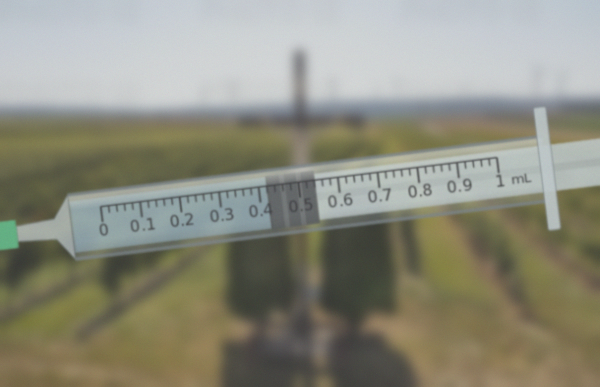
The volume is value=0.42 unit=mL
